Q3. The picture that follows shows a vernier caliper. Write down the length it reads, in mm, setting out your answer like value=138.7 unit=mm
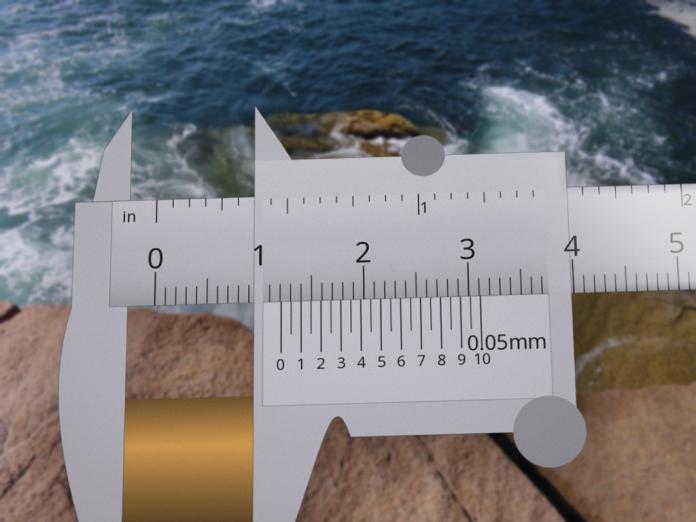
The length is value=12.1 unit=mm
